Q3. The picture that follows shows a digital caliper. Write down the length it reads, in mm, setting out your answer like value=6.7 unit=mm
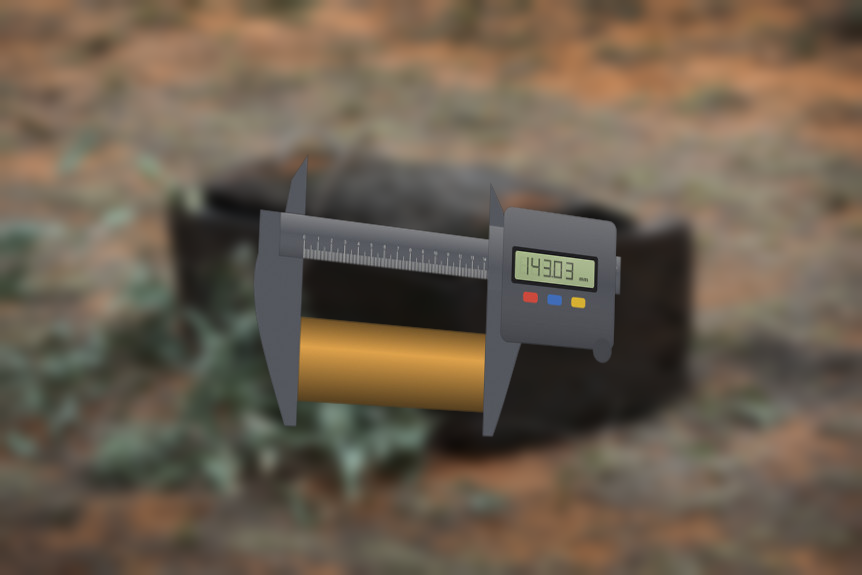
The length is value=143.03 unit=mm
